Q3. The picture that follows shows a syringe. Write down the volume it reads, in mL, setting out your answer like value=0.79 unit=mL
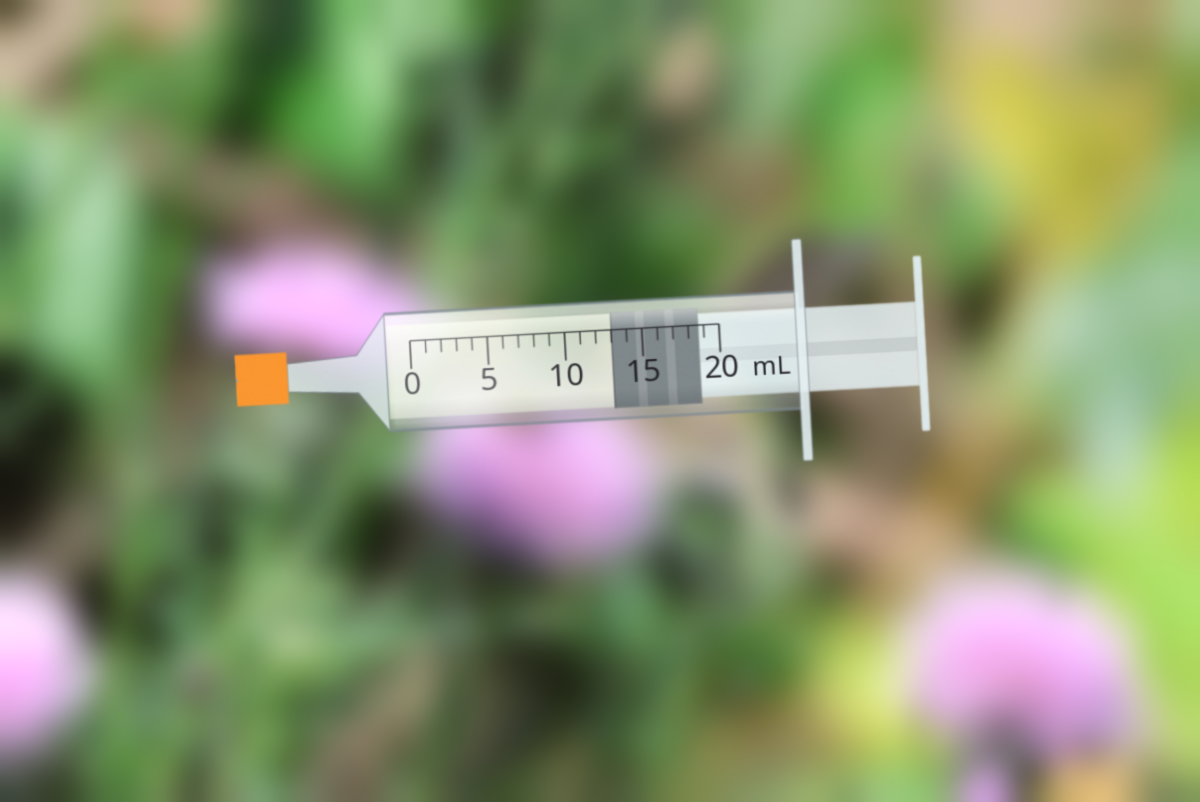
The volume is value=13 unit=mL
